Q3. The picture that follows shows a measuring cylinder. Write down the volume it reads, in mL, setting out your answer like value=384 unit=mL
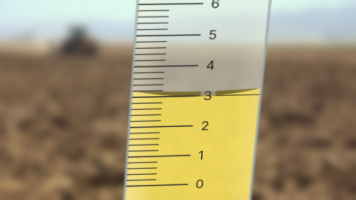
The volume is value=3 unit=mL
